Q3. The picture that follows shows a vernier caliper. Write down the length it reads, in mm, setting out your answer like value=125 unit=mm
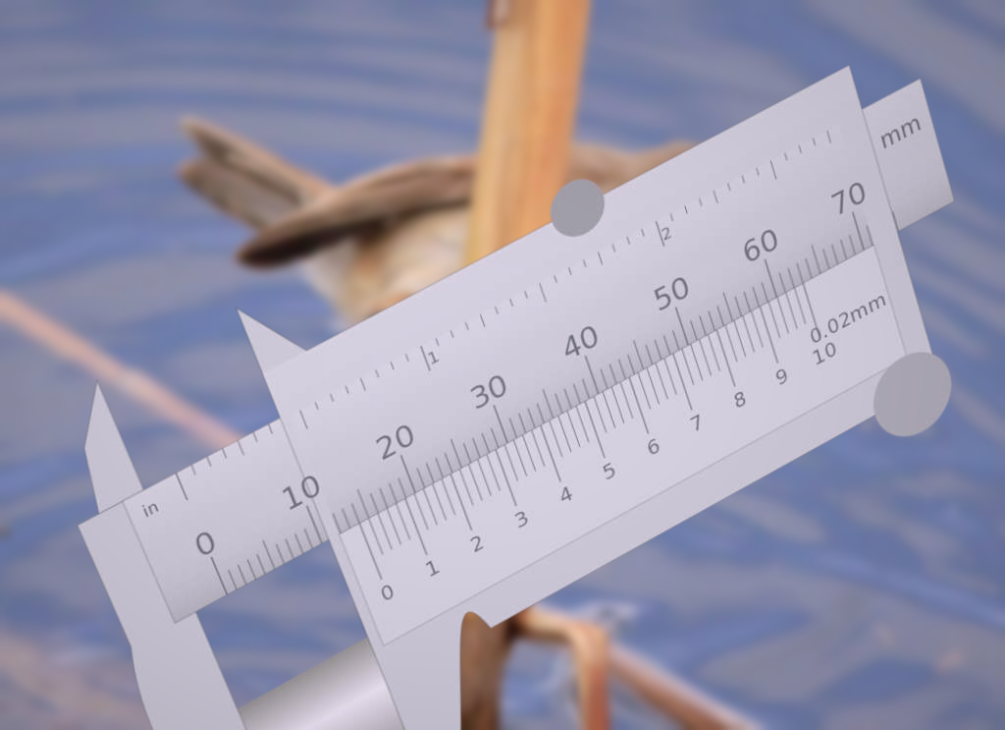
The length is value=14.0 unit=mm
